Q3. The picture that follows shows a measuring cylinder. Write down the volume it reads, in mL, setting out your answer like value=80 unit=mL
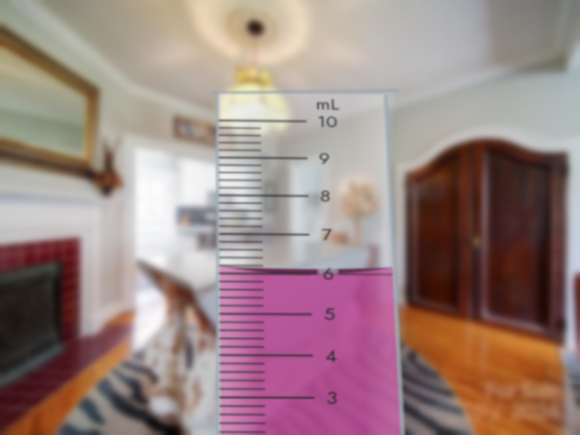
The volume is value=6 unit=mL
